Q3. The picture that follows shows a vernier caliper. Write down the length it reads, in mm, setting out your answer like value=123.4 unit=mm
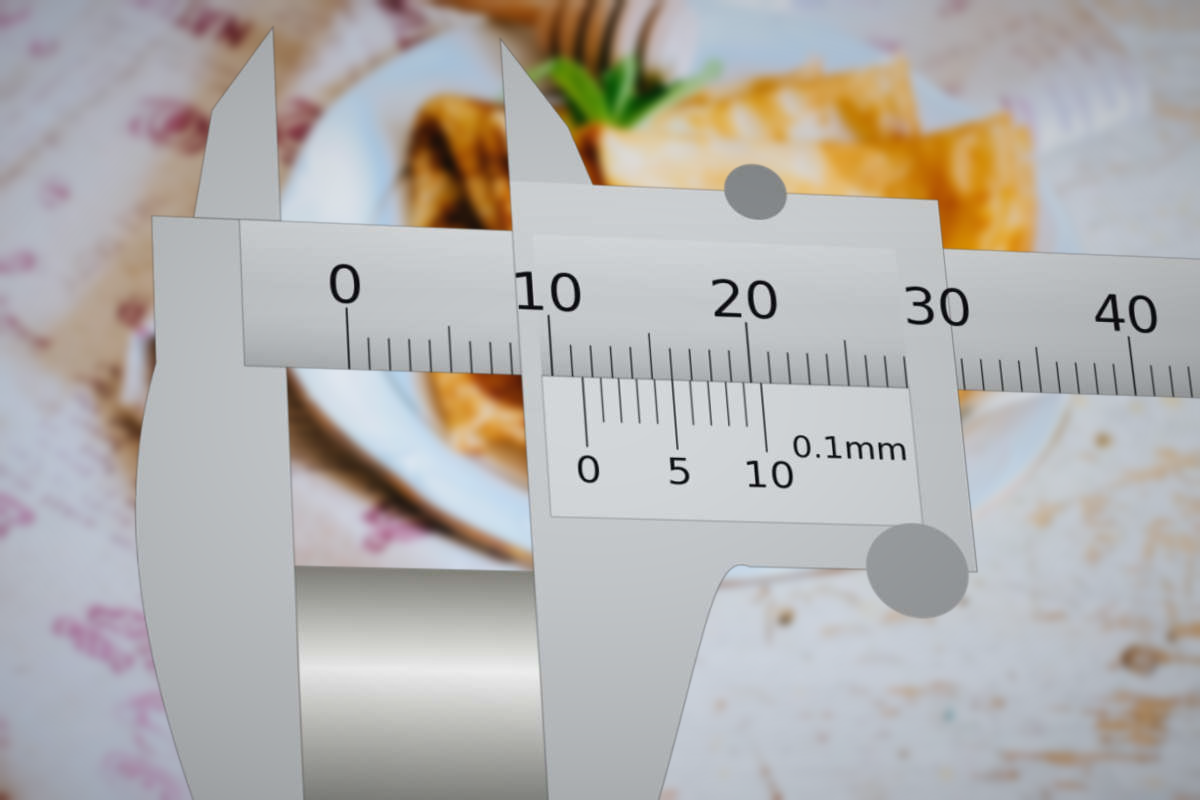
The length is value=11.5 unit=mm
